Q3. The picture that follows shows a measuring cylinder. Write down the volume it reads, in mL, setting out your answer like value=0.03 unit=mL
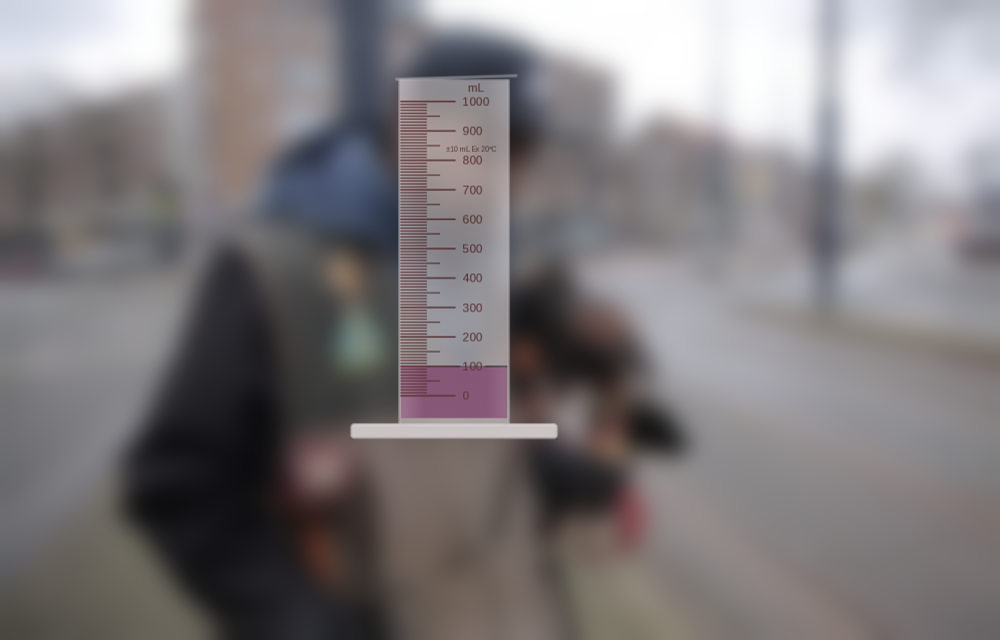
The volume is value=100 unit=mL
